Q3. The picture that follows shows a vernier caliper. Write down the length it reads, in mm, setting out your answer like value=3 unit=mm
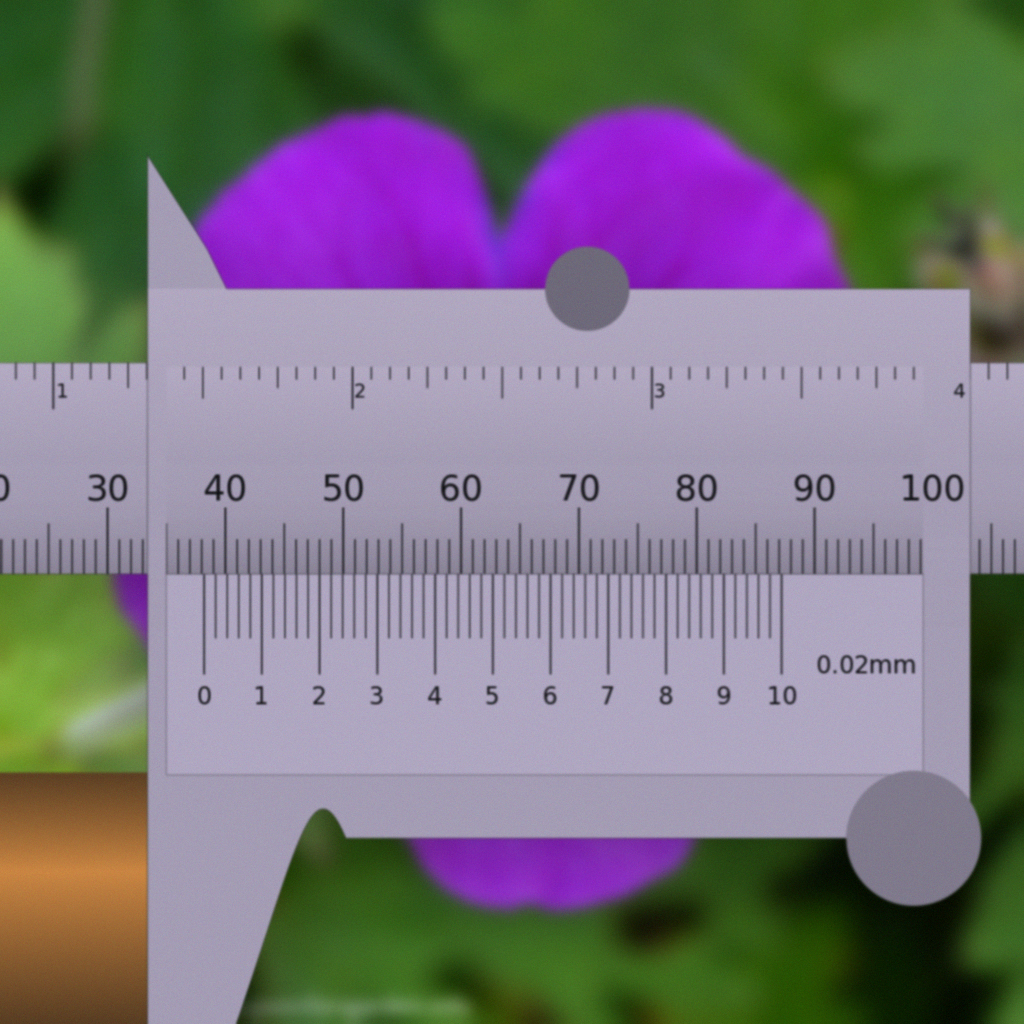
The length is value=38.2 unit=mm
